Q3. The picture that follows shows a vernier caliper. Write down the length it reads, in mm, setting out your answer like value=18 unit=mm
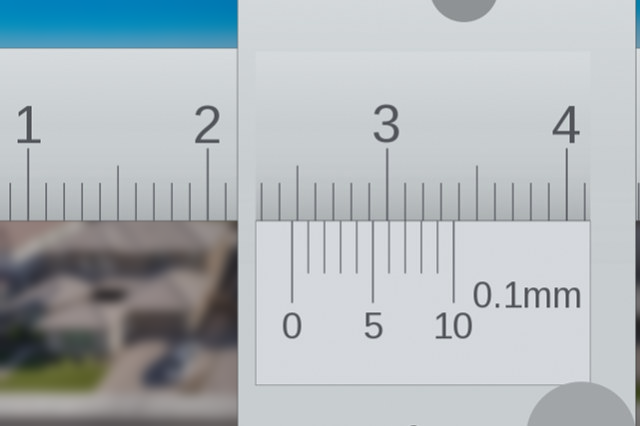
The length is value=24.7 unit=mm
